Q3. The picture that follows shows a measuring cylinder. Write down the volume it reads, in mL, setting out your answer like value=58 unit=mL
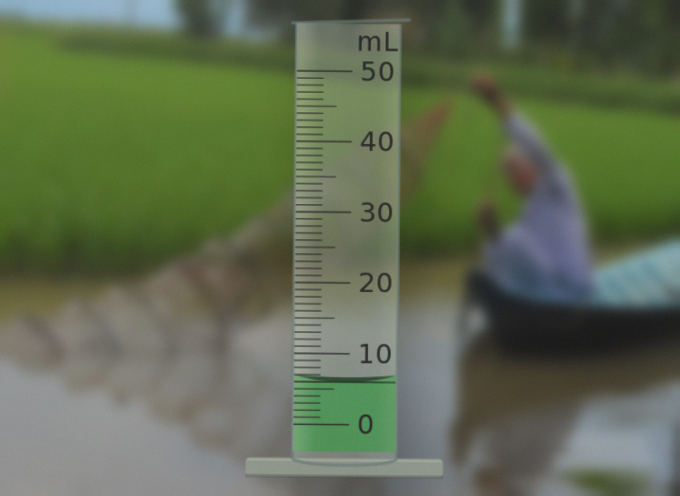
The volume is value=6 unit=mL
